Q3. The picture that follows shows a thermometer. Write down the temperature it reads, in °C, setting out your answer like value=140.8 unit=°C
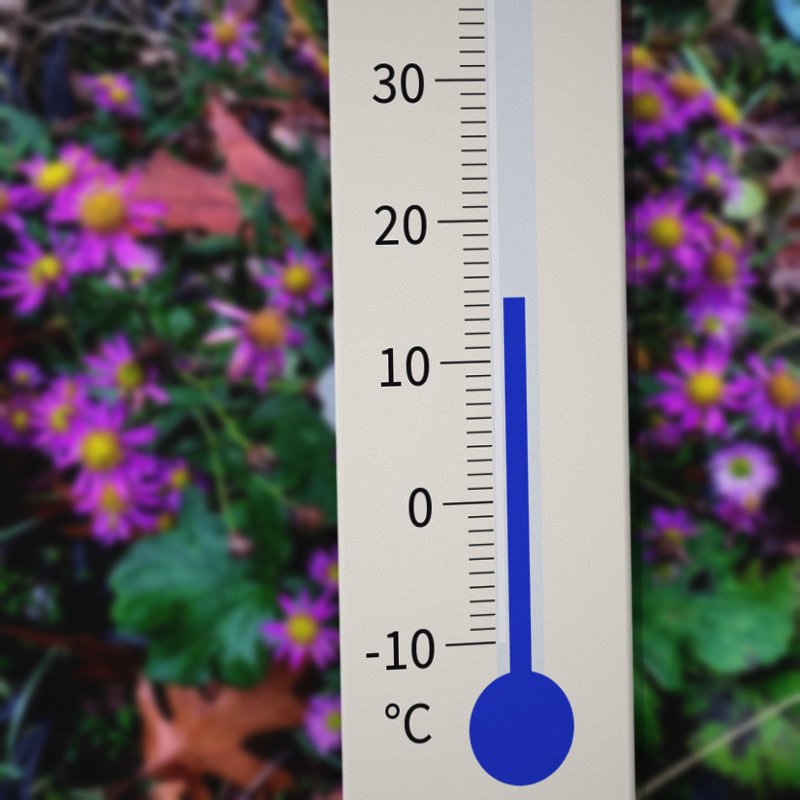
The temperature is value=14.5 unit=°C
